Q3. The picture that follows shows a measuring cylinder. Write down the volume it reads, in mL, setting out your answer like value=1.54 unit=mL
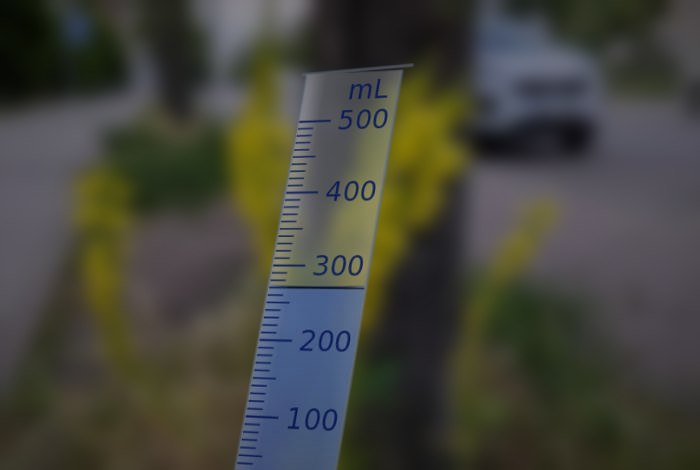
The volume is value=270 unit=mL
